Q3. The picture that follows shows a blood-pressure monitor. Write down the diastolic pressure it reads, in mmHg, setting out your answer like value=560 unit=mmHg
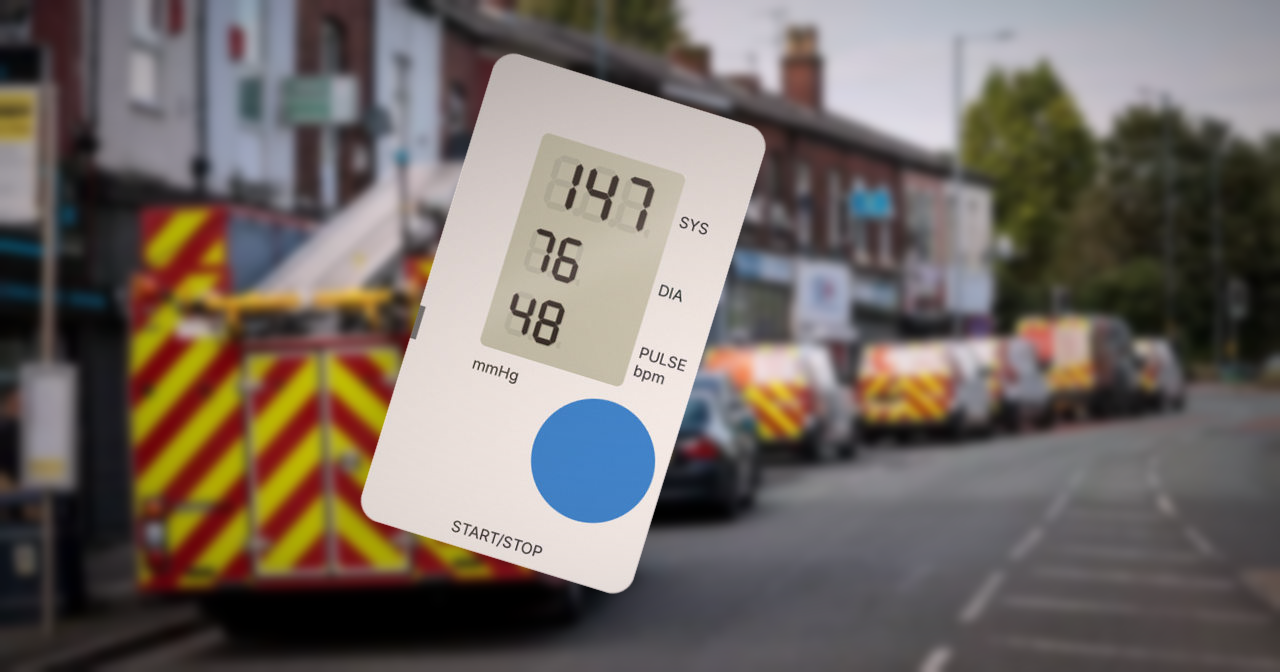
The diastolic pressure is value=76 unit=mmHg
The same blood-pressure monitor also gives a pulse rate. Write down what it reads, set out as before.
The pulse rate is value=48 unit=bpm
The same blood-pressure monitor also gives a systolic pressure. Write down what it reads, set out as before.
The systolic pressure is value=147 unit=mmHg
